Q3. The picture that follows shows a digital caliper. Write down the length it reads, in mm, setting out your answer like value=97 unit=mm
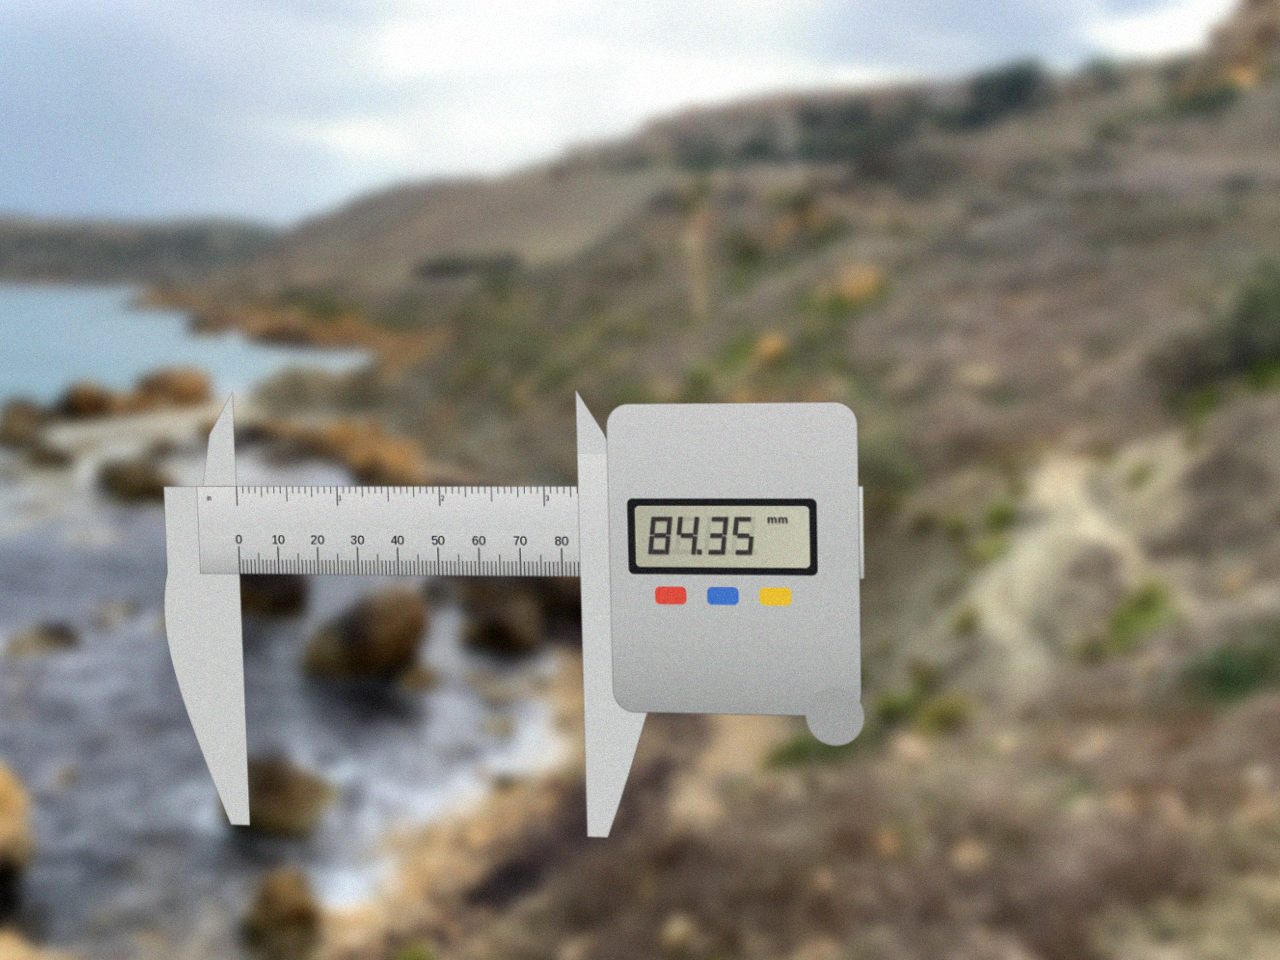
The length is value=84.35 unit=mm
